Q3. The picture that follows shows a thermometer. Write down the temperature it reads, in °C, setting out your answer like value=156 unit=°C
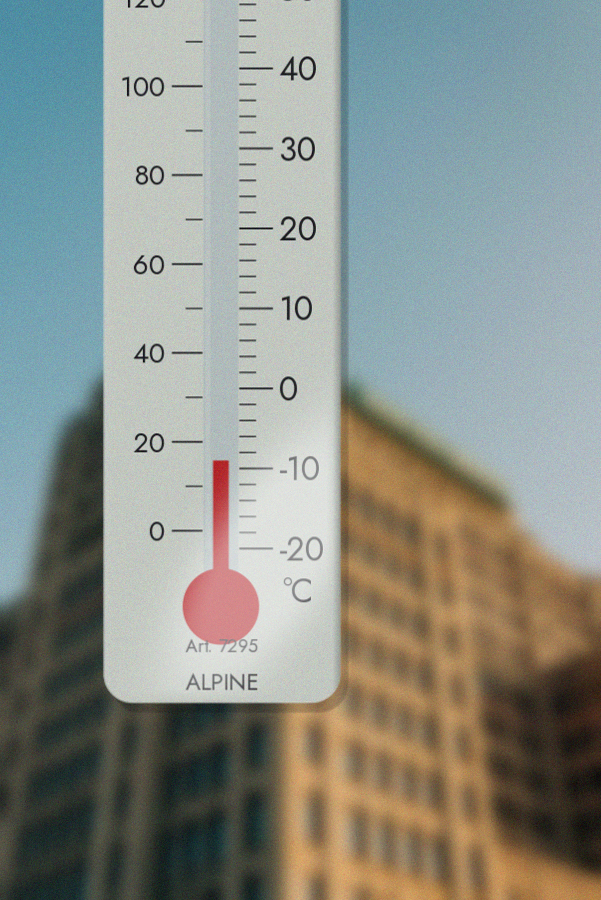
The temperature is value=-9 unit=°C
